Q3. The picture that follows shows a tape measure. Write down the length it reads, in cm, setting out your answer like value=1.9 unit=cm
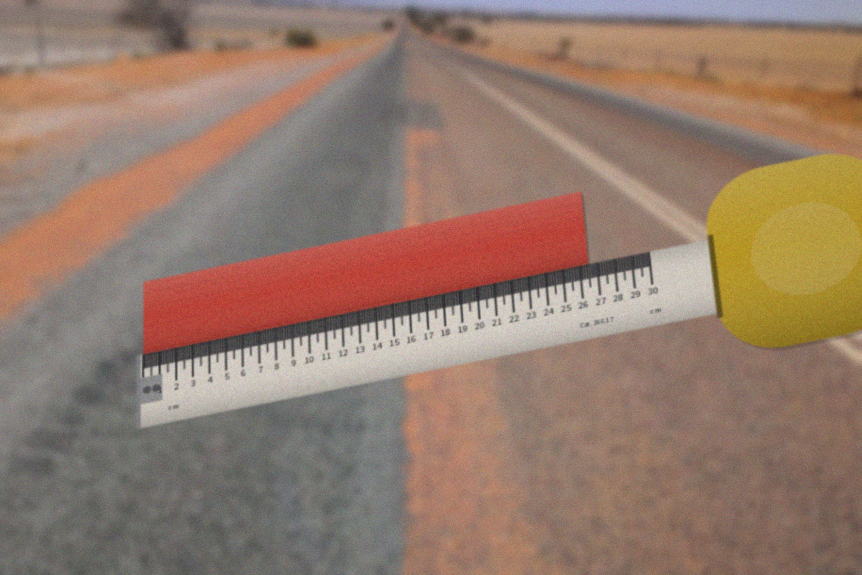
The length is value=26.5 unit=cm
